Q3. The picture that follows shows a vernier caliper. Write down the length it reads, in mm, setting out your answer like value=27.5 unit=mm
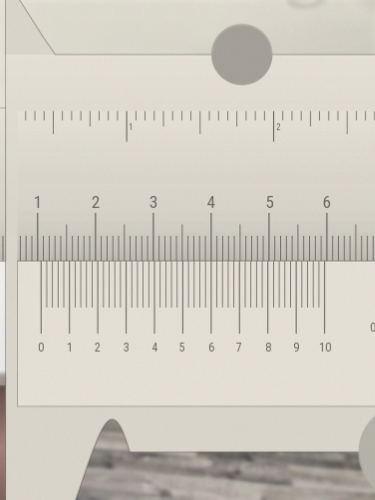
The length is value=10.6 unit=mm
